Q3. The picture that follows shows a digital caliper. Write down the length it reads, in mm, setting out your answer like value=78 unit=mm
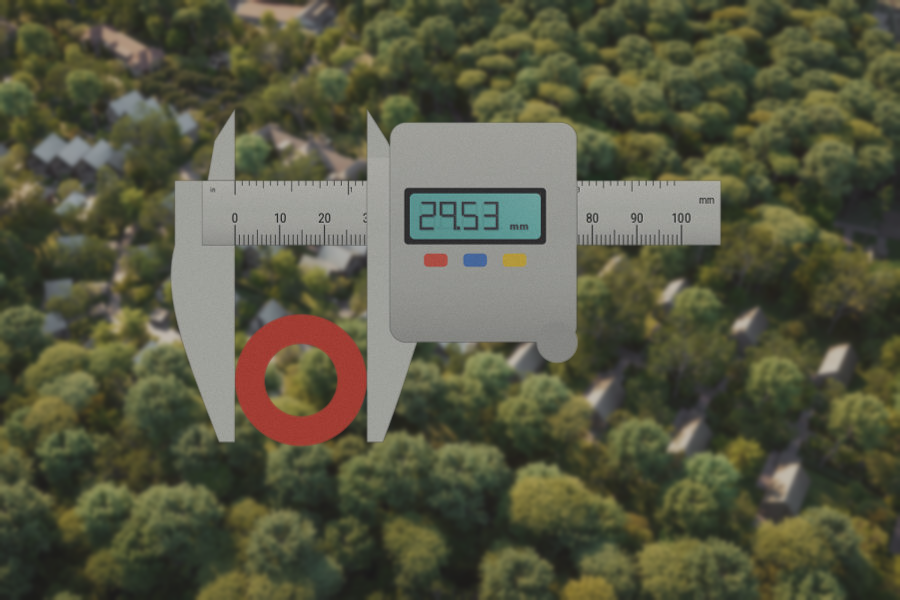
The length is value=29.53 unit=mm
